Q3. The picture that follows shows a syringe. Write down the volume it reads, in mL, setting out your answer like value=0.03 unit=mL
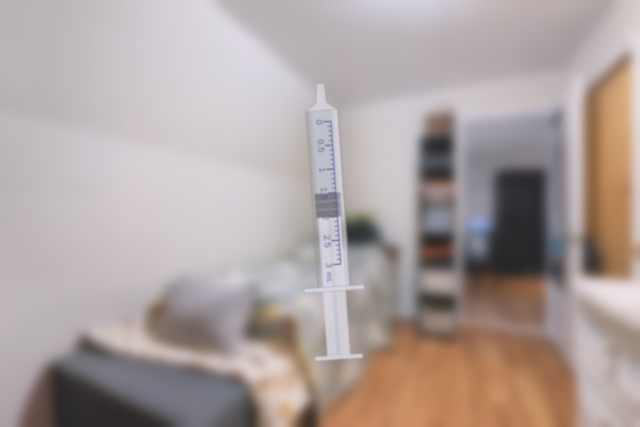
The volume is value=1.5 unit=mL
